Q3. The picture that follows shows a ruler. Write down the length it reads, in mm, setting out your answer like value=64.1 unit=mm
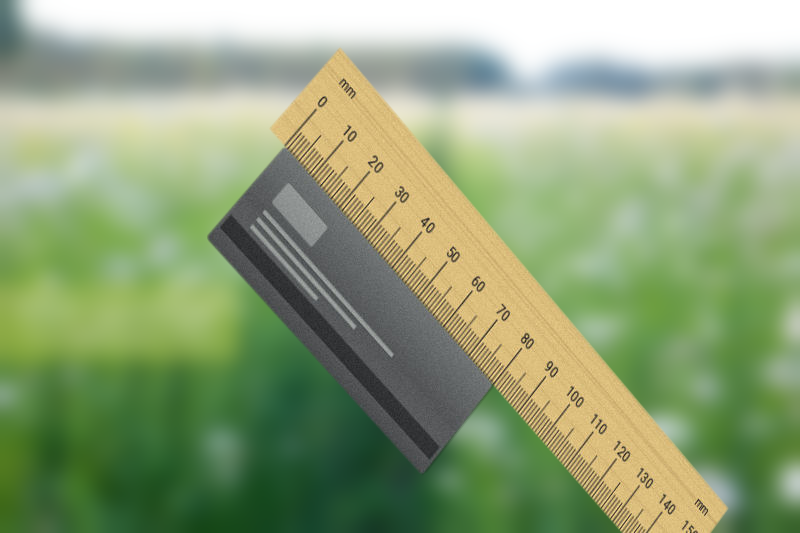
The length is value=80 unit=mm
